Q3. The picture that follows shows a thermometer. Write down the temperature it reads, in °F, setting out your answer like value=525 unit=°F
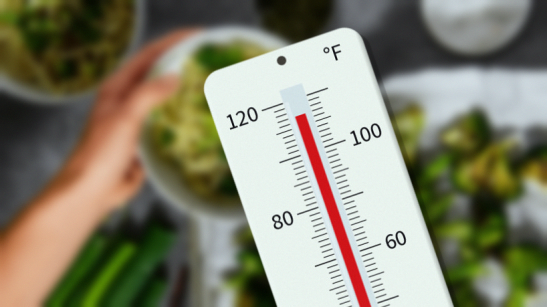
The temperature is value=114 unit=°F
